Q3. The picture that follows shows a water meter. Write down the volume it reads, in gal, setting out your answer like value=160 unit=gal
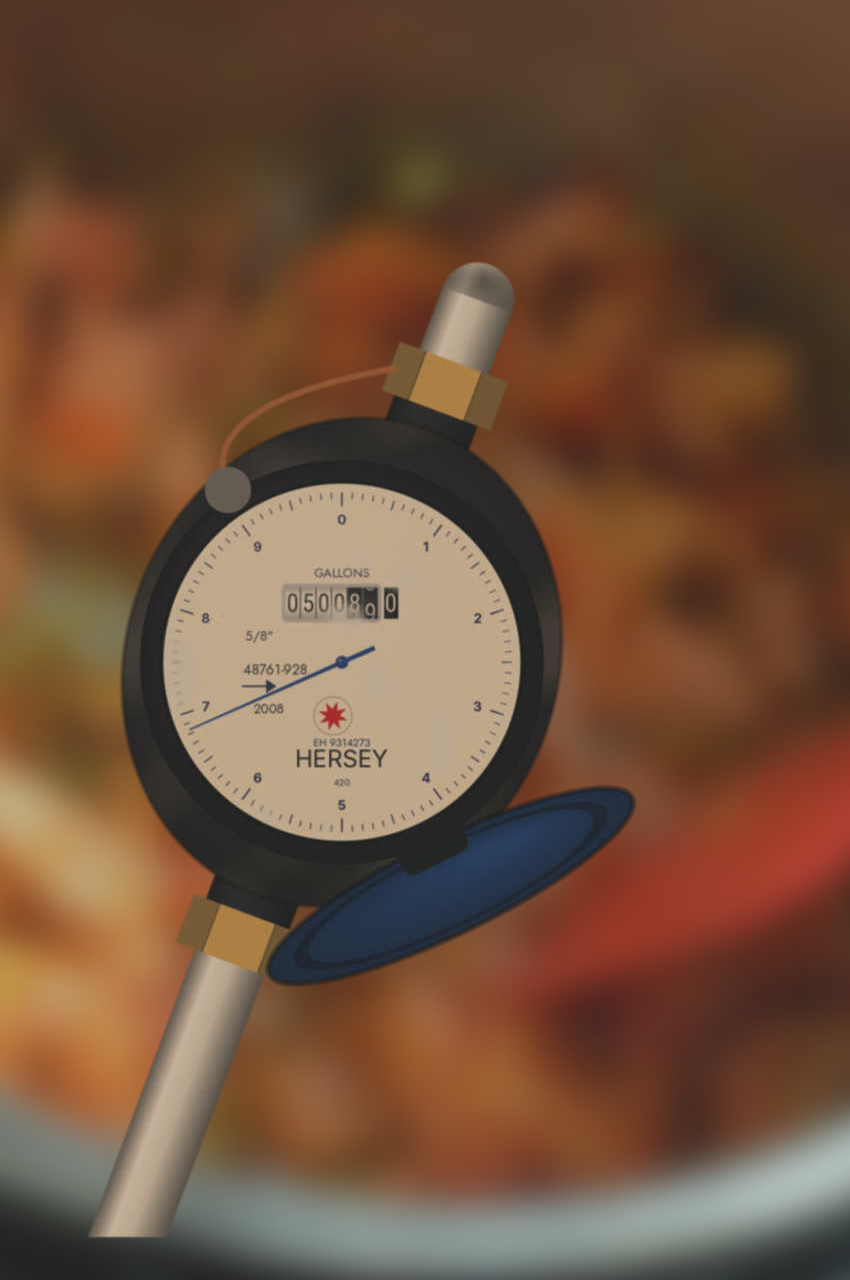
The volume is value=500886.8 unit=gal
